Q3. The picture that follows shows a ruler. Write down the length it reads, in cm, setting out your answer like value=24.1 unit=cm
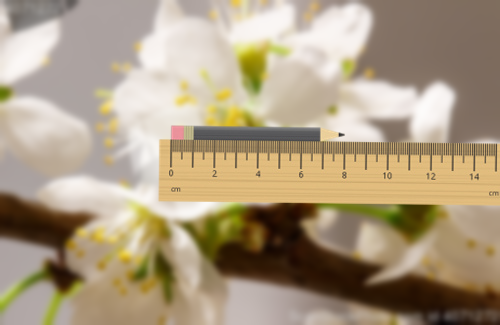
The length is value=8 unit=cm
